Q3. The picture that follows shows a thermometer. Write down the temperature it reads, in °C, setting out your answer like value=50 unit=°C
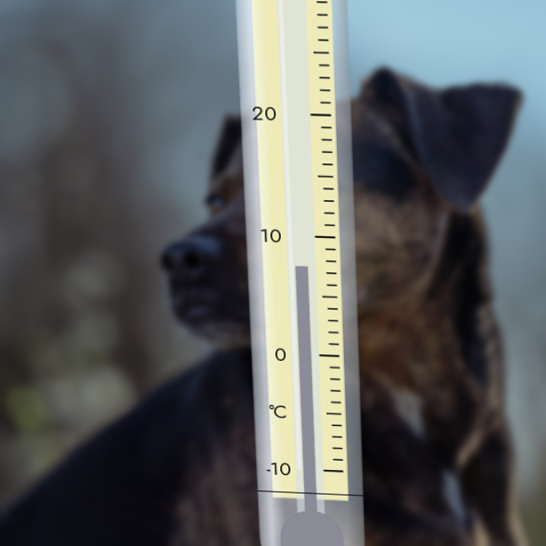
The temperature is value=7.5 unit=°C
